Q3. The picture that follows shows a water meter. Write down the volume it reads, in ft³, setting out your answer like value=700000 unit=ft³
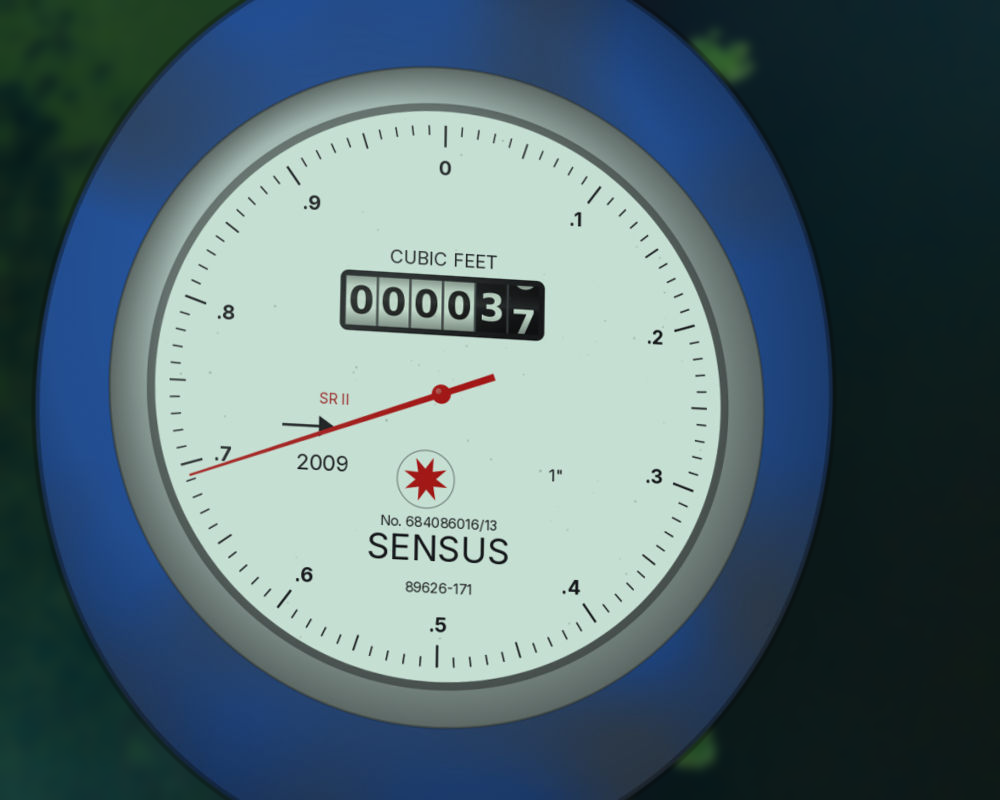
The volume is value=36.69 unit=ft³
